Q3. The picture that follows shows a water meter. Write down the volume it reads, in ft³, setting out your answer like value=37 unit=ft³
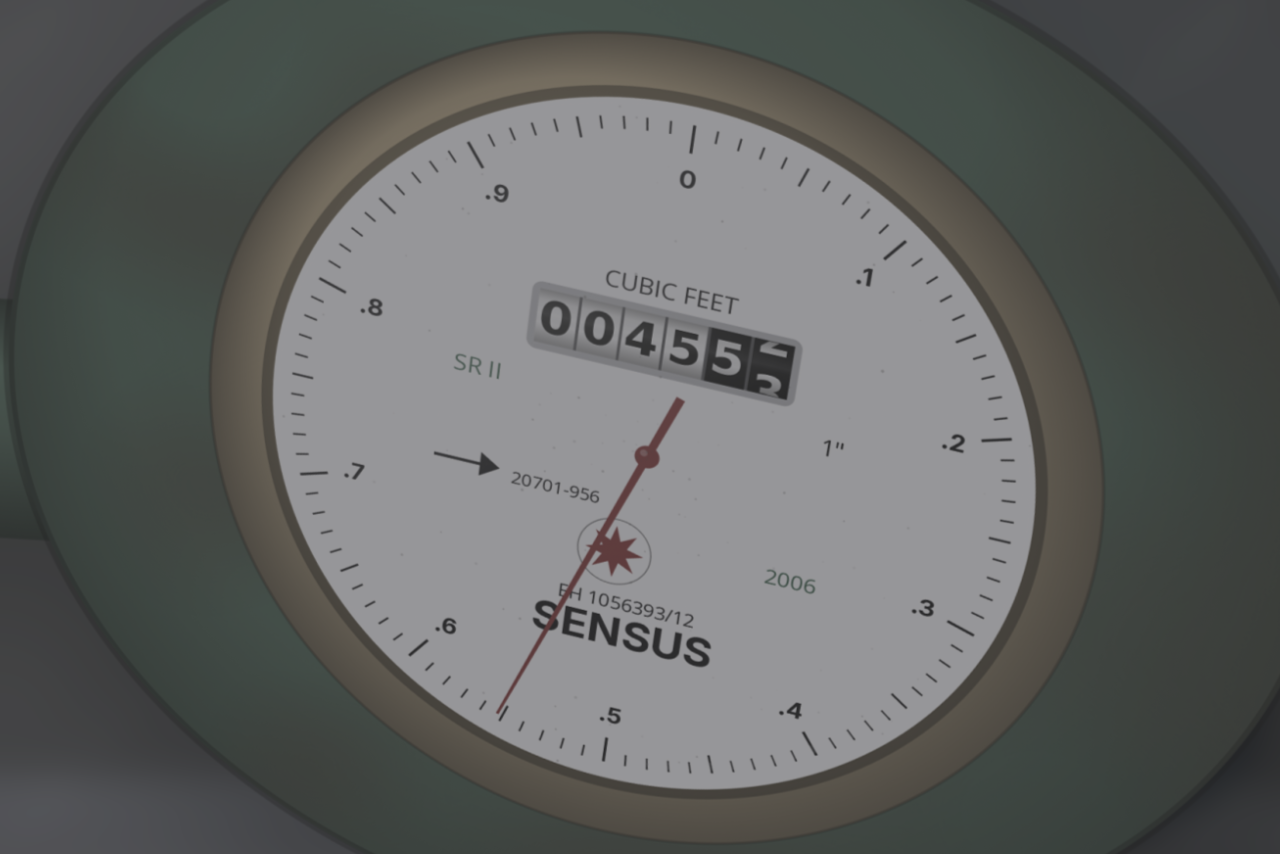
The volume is value=4552.55 unit=ft³
